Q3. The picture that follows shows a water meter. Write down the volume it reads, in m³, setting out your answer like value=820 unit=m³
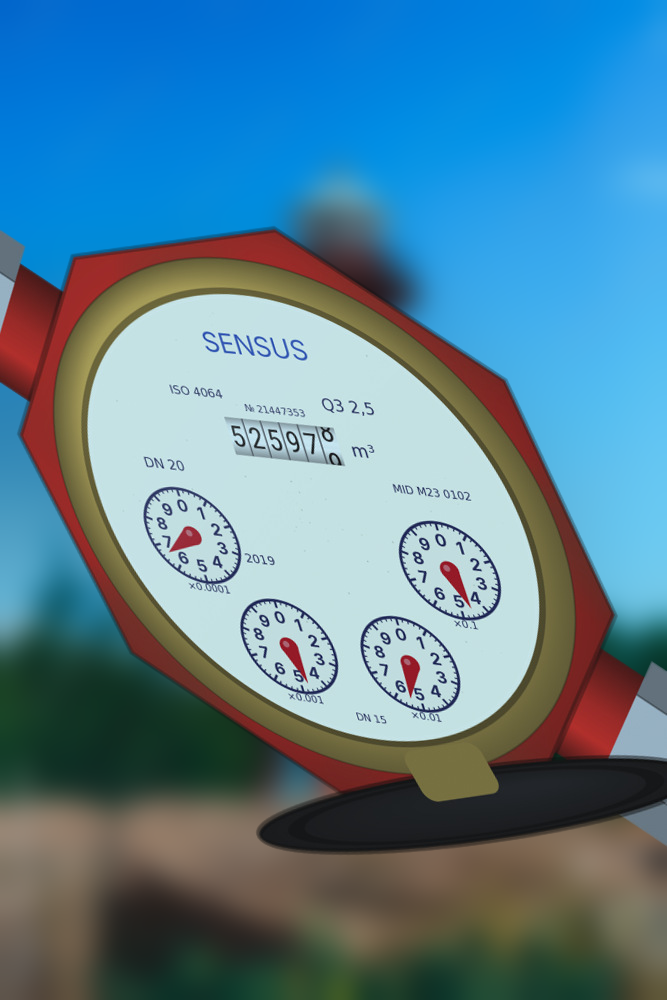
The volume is value=525978.4546 unit=m³
